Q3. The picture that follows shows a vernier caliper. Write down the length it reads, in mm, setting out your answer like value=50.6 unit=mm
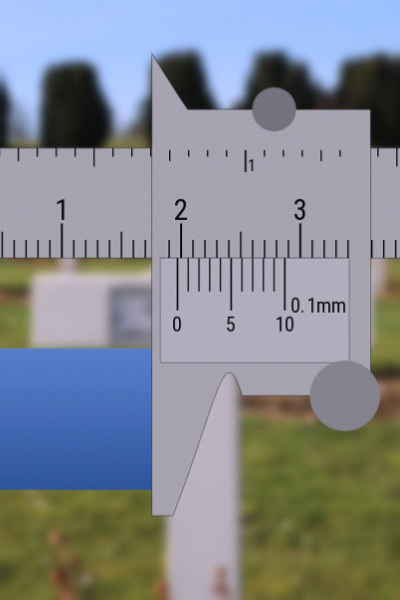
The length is value=19.7 unit=mm
